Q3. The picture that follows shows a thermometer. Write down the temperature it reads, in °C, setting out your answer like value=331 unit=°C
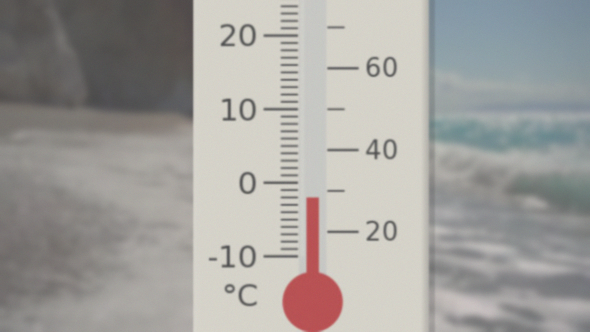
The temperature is value=-2 unit=°C
